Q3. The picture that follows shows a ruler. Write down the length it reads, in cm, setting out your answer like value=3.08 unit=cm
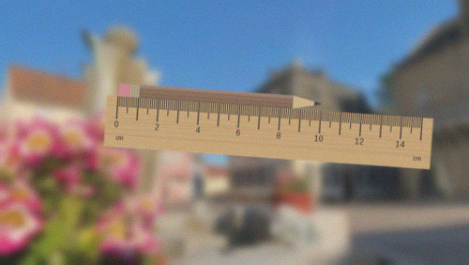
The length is value=10 unit=cm
